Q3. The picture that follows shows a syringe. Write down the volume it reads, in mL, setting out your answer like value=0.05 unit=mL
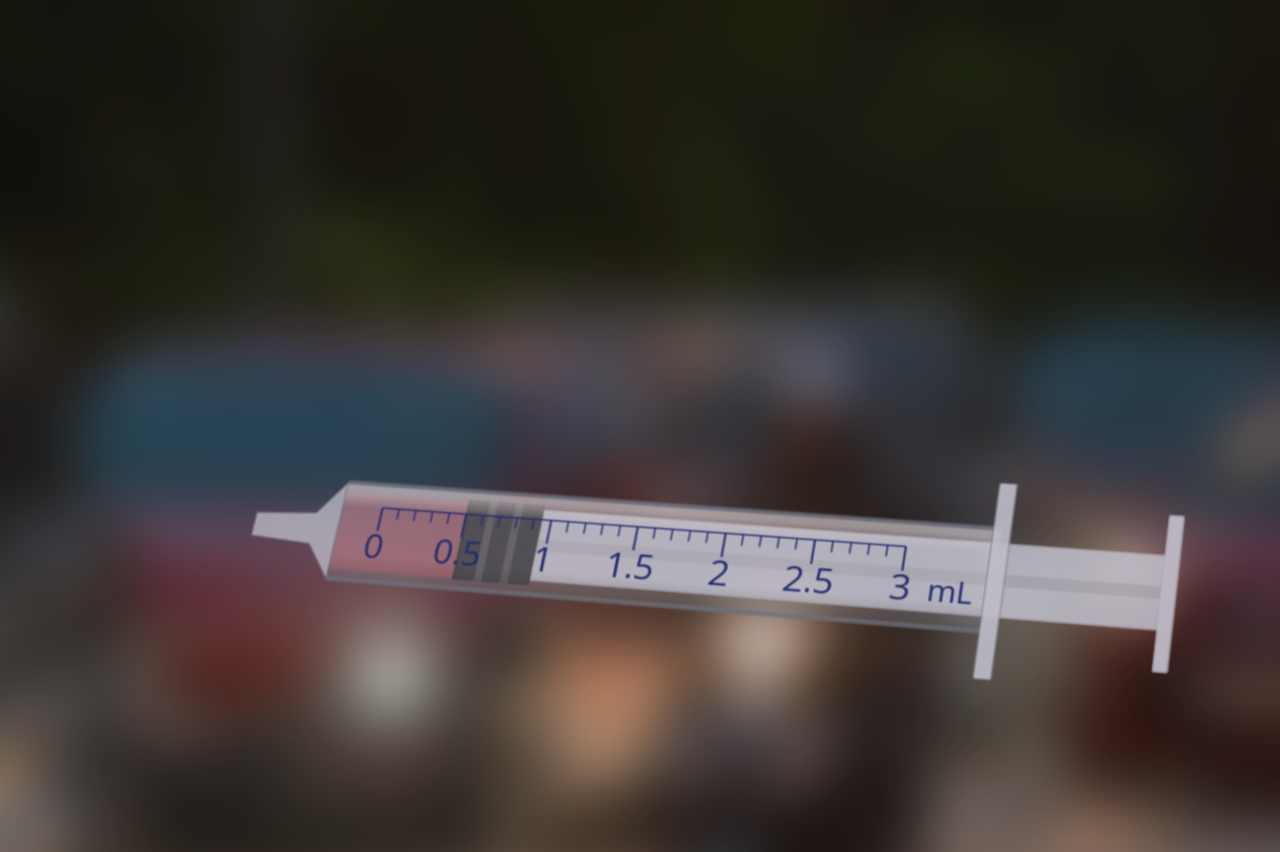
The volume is value=0.5 unit=mL
